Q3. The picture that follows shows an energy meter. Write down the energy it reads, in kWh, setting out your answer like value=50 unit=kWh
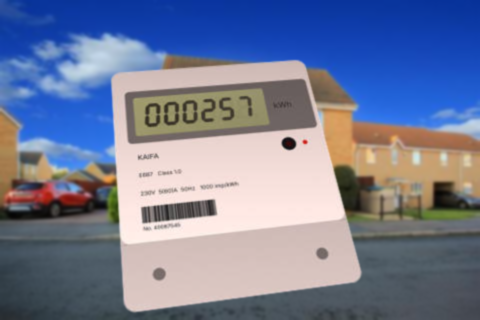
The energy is value=257 unit=kWh
